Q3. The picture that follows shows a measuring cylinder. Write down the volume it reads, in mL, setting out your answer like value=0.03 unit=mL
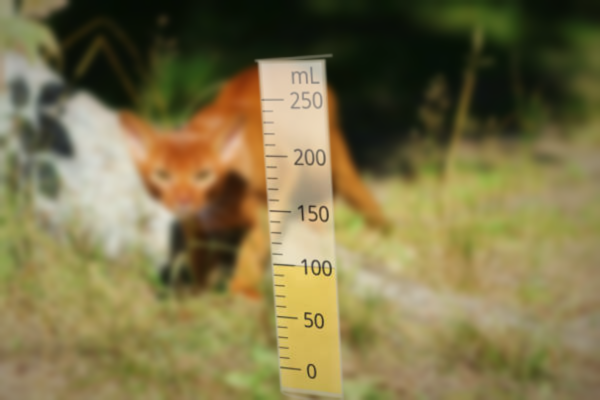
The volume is value=100 unit=mL
